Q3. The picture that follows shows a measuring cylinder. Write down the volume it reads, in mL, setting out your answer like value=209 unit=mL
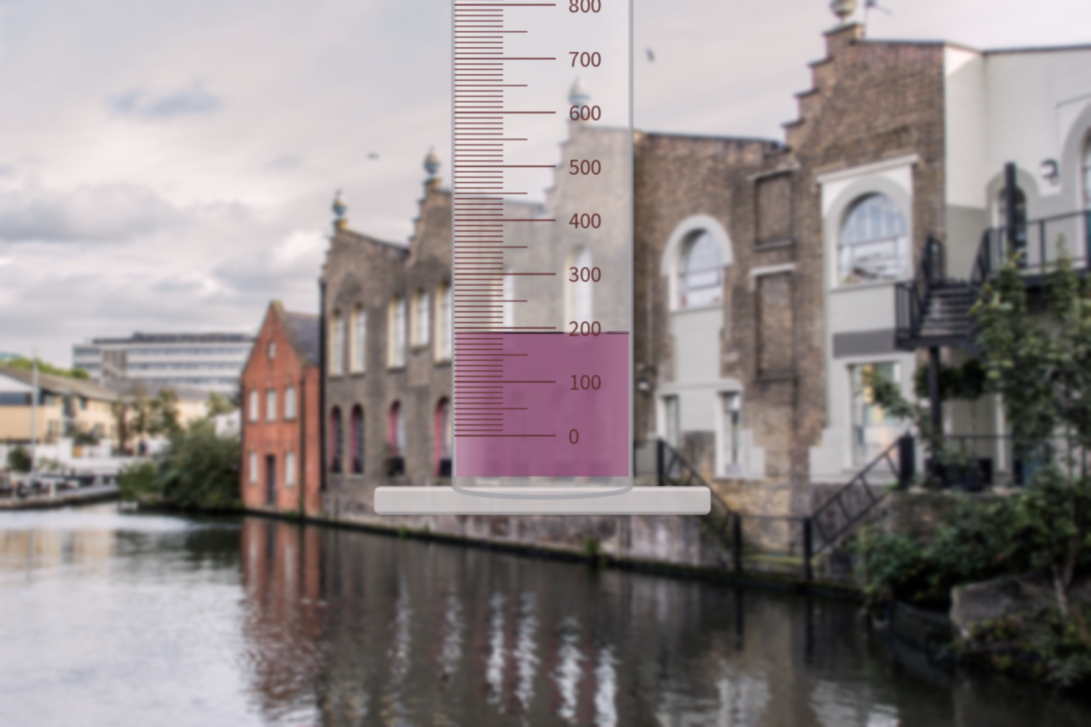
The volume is value=190 unit=mL
